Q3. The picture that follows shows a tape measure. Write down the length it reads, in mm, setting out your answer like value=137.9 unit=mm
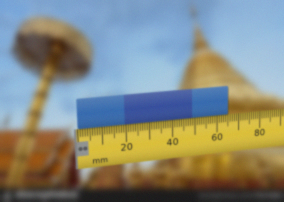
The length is value=65 unit=mm
